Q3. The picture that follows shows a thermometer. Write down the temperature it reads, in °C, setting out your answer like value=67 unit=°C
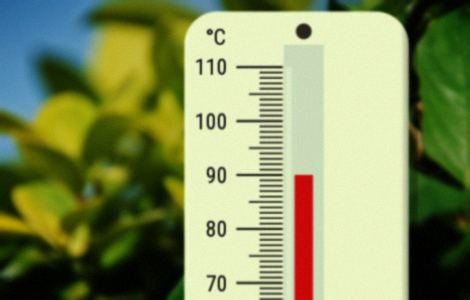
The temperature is value=90 unit=°C
